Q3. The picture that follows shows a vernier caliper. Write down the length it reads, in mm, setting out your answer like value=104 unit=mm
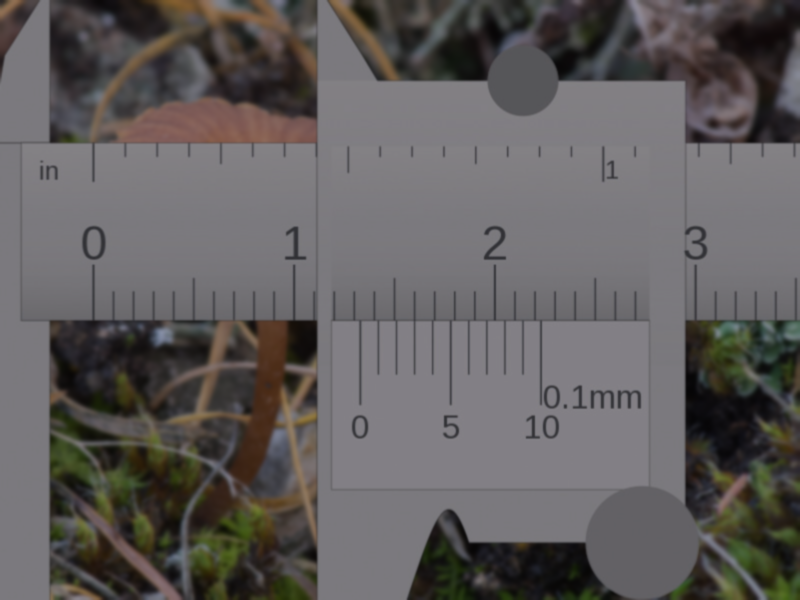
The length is value=13.3 unit=mm
